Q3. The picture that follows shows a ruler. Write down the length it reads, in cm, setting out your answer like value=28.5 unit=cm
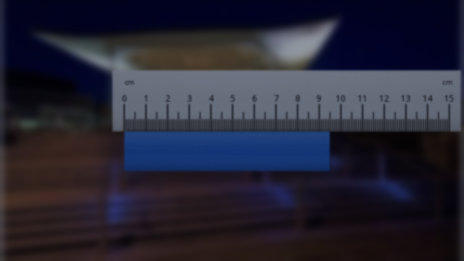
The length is value=9.5 unit=cm
